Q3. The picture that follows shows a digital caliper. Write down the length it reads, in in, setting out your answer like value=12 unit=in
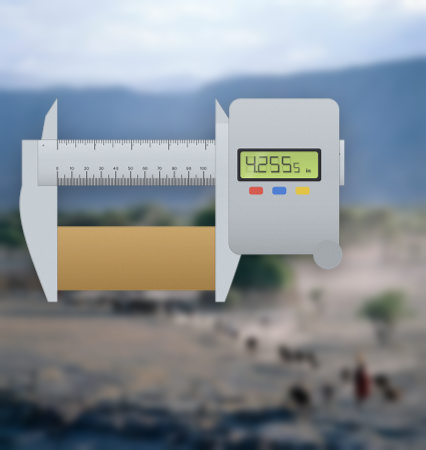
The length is value=4.2555 unit=in
